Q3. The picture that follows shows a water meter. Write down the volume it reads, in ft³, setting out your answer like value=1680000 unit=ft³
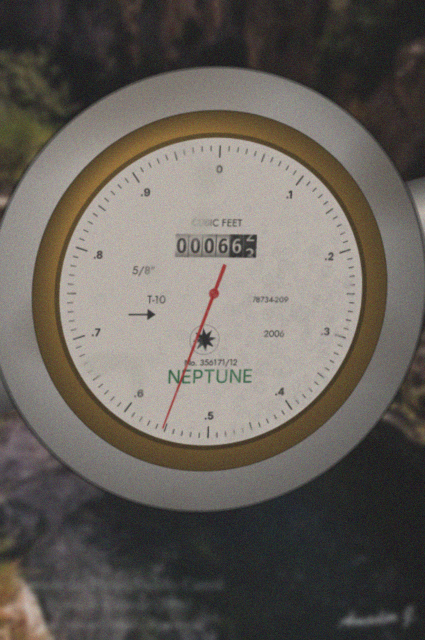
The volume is value=662.55 unit=ft³
